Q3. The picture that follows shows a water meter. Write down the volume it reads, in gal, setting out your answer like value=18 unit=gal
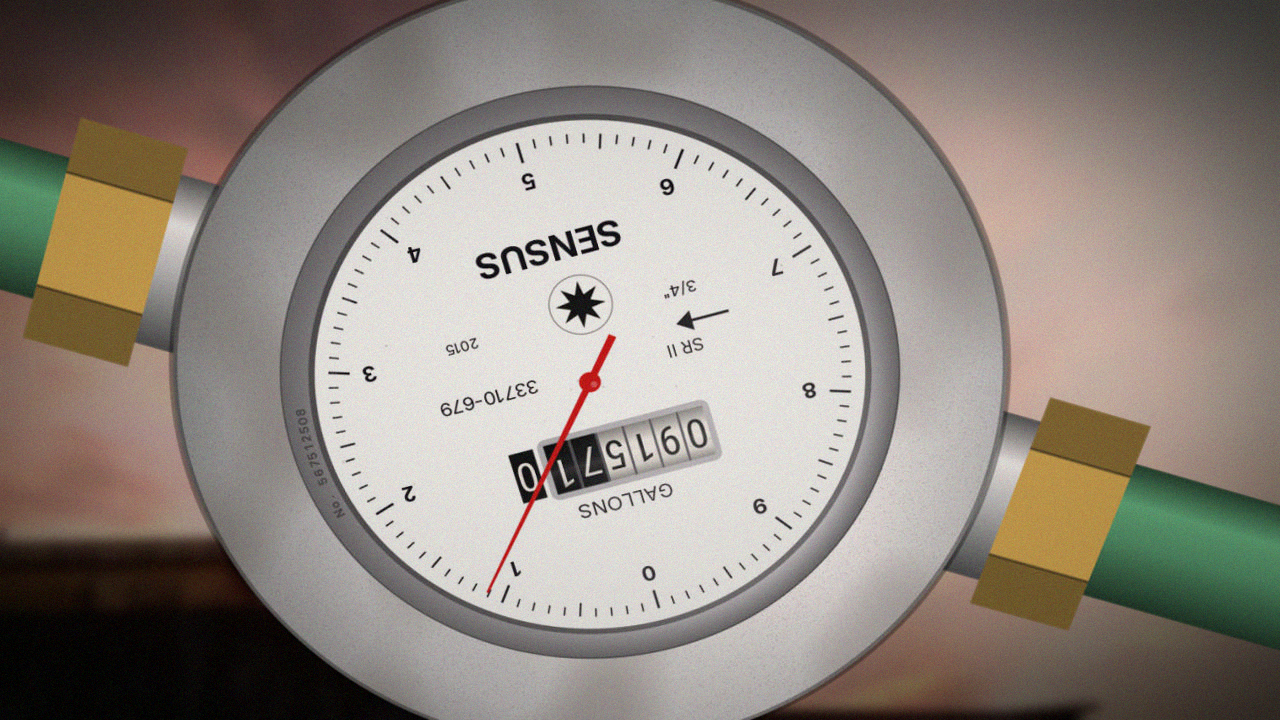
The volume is value=915711.1 unit=gal
